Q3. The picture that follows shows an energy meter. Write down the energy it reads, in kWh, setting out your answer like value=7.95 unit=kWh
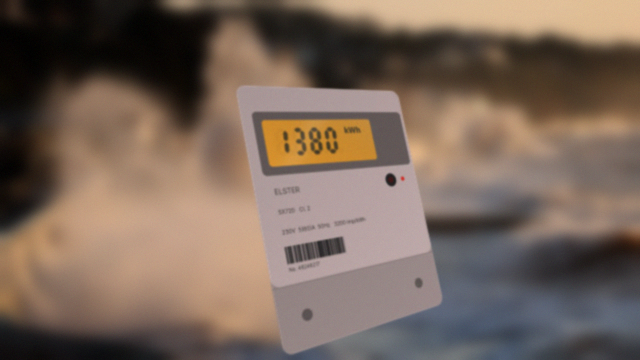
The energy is value=1380 unit=kWh
